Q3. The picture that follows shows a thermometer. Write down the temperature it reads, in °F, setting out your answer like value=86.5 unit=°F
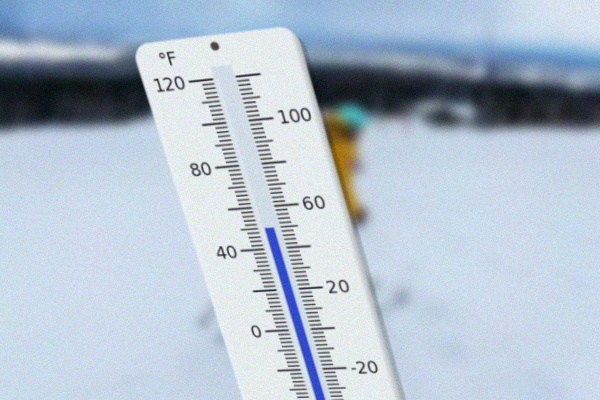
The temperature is value=50 unit=°F
